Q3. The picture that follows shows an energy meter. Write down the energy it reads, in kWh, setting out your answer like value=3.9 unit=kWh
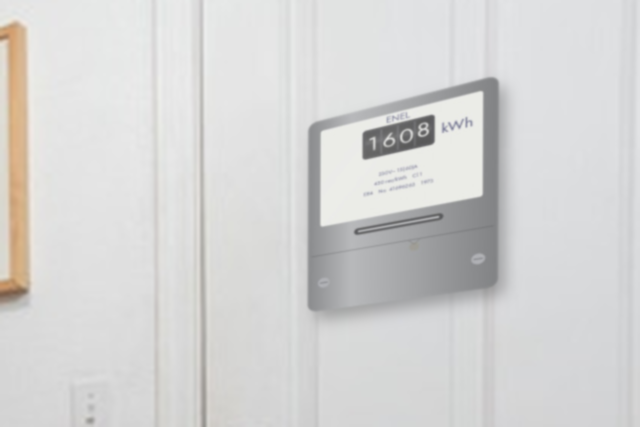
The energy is value=1608 unit=kWh
